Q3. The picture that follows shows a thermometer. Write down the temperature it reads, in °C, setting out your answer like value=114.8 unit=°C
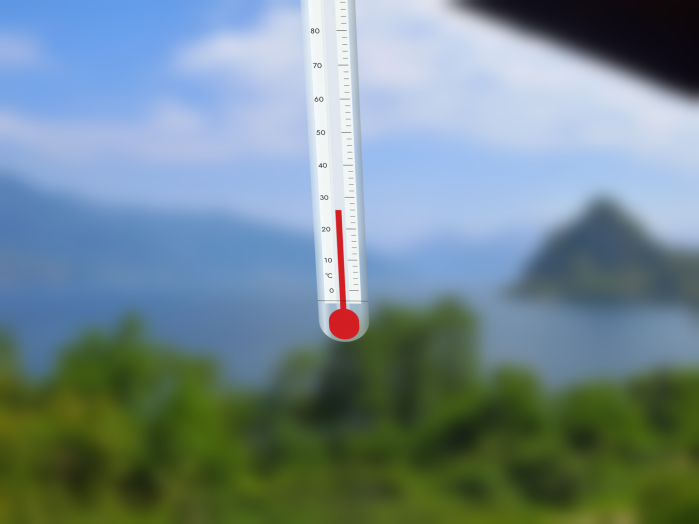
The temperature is value=26 unit=°C
